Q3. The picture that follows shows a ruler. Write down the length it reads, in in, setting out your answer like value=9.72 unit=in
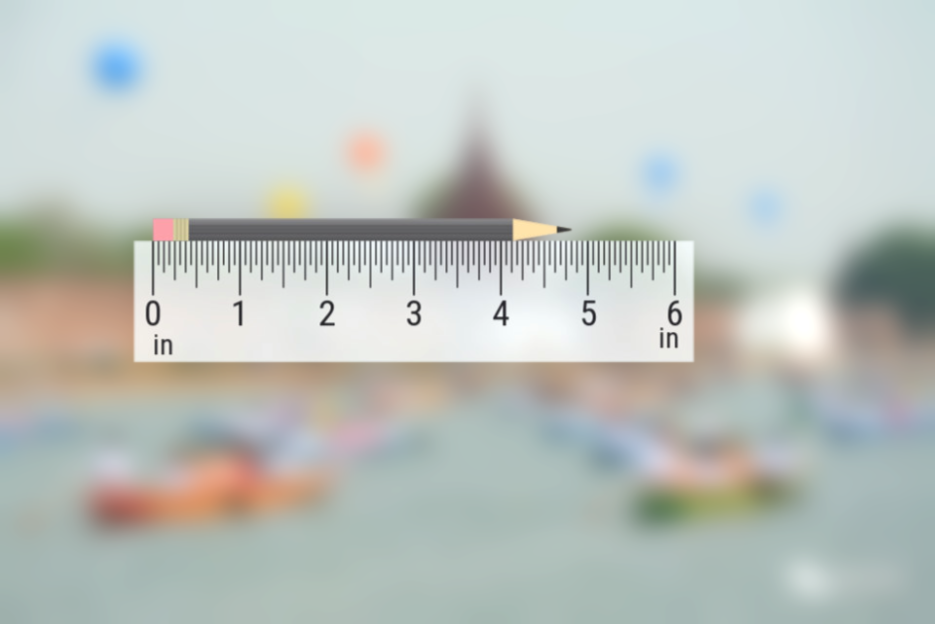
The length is value=4.8125 unit=in
